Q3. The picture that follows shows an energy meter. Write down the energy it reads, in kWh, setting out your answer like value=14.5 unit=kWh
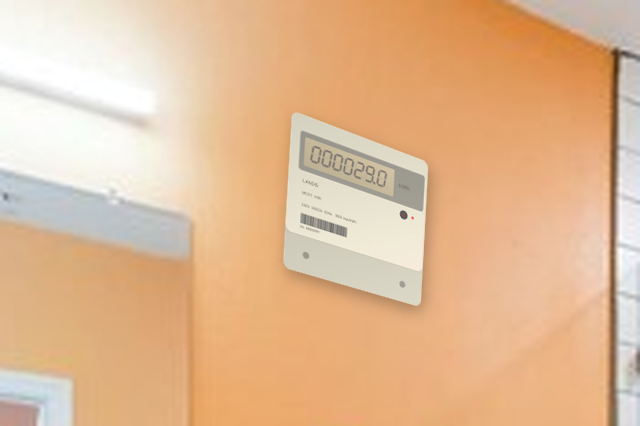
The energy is value=29.0 unit=kWh
